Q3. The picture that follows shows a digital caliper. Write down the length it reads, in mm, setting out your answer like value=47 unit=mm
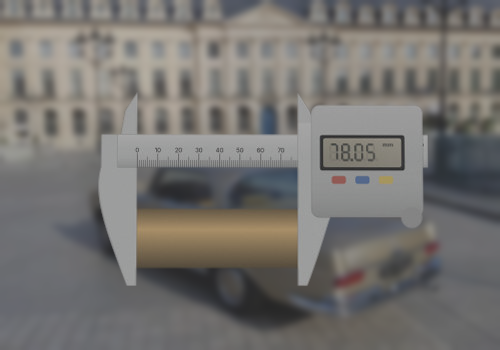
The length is value=78.05 unit=mm
